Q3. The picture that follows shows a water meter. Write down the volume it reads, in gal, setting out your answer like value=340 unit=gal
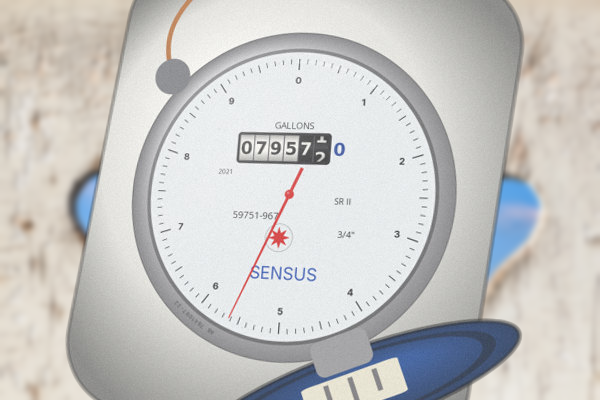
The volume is value=795715.6 unit=gal
